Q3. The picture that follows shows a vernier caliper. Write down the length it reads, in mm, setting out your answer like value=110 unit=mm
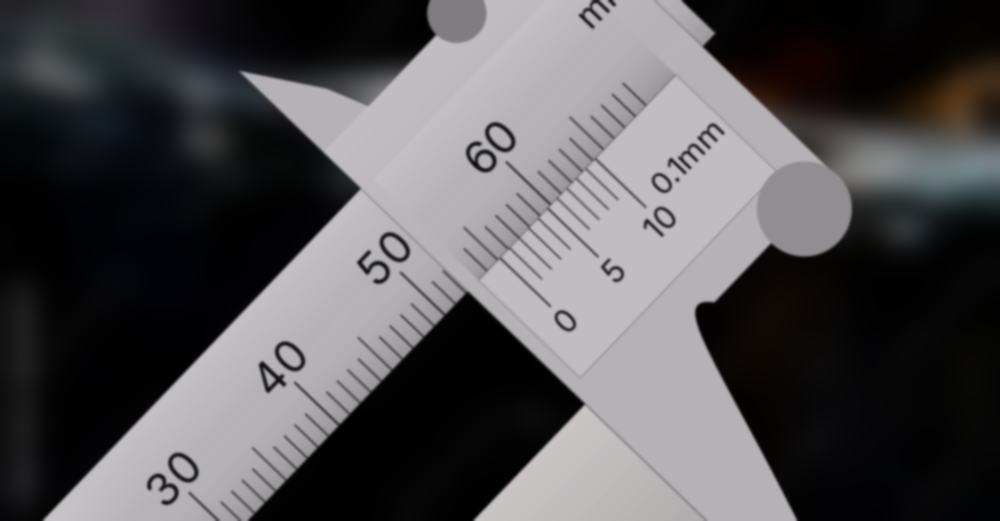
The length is value=55.2 unit=mm
